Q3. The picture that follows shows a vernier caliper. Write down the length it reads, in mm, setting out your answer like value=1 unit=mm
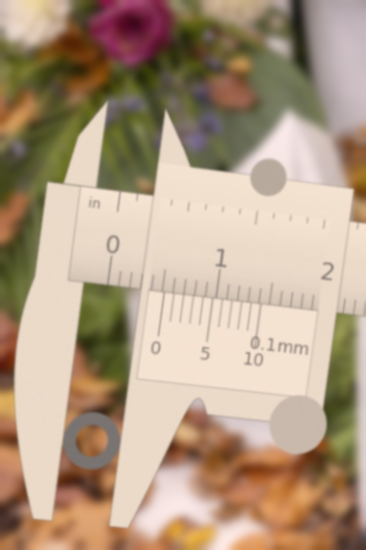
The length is value=5.2 unit=mm
